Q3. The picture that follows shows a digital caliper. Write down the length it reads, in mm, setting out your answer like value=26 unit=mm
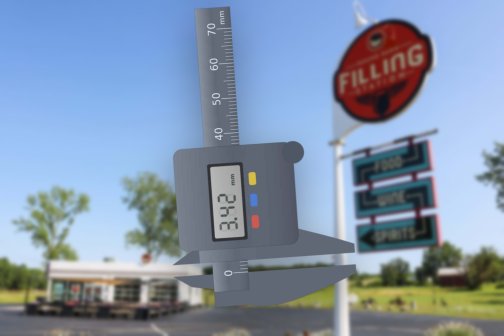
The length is value=3.42 unit=mm
